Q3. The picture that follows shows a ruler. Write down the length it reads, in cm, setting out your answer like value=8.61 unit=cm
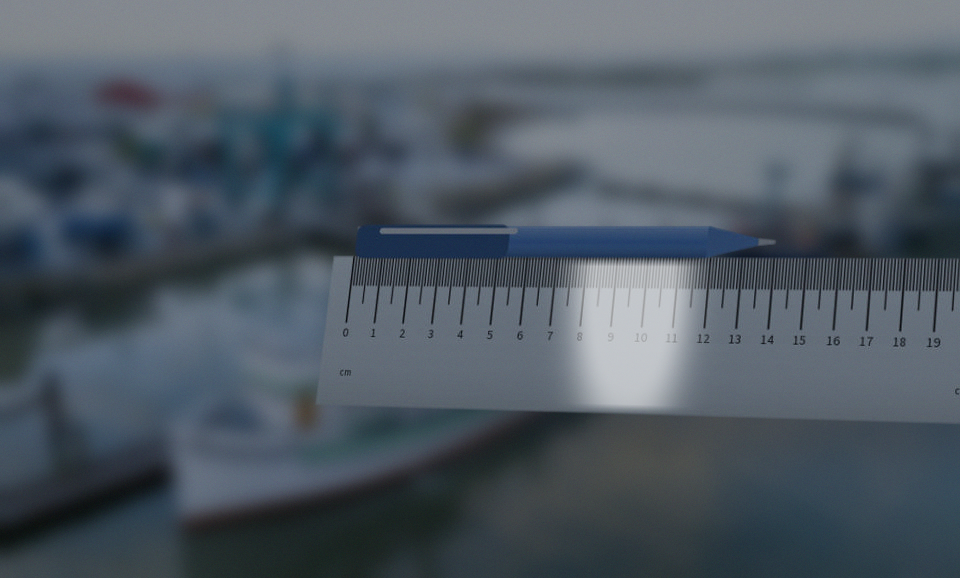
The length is value=14 unit=cm
